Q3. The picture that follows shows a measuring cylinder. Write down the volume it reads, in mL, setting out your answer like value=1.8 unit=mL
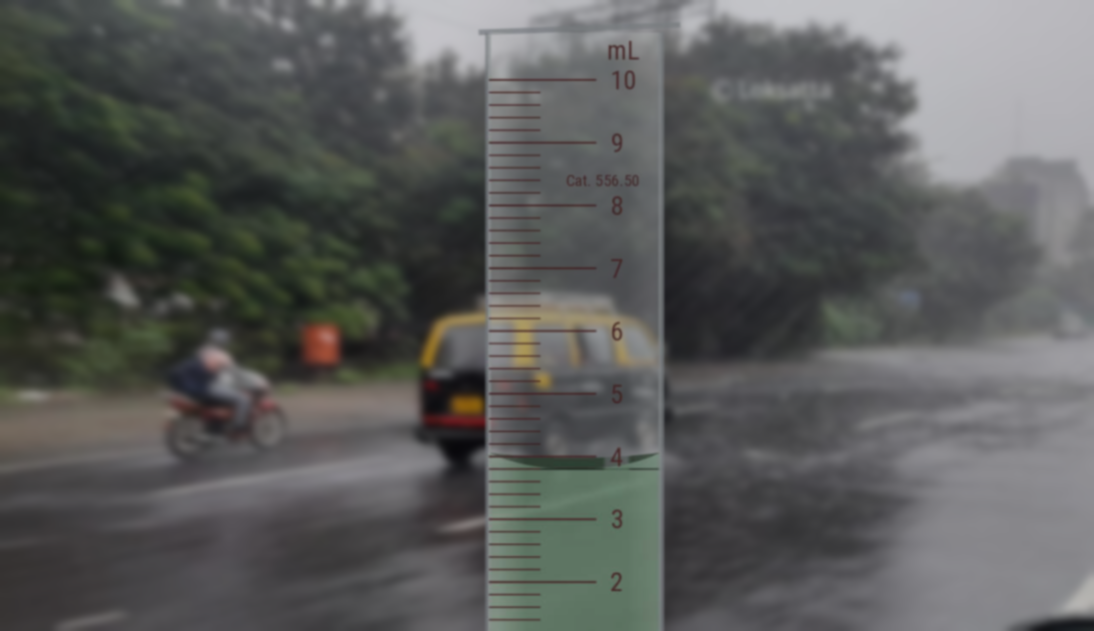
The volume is value=3.8 unit=mL
